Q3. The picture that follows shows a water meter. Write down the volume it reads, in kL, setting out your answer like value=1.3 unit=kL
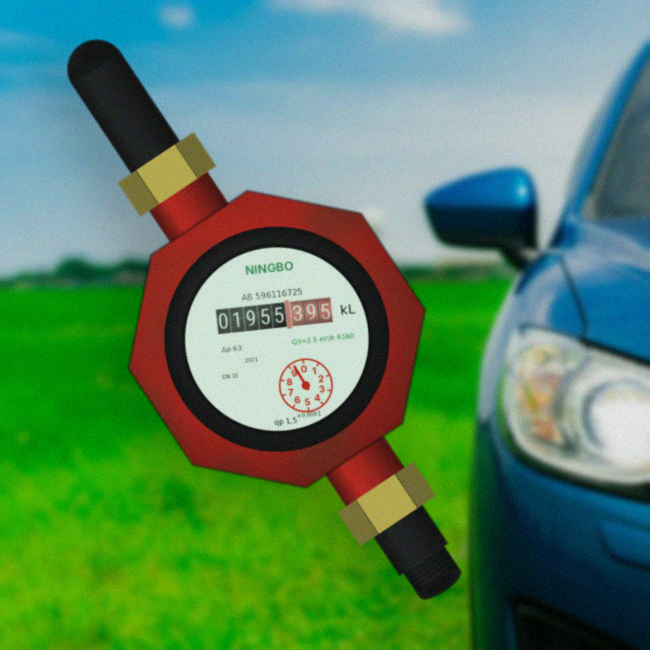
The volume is value=1955.3949 unit=kL
